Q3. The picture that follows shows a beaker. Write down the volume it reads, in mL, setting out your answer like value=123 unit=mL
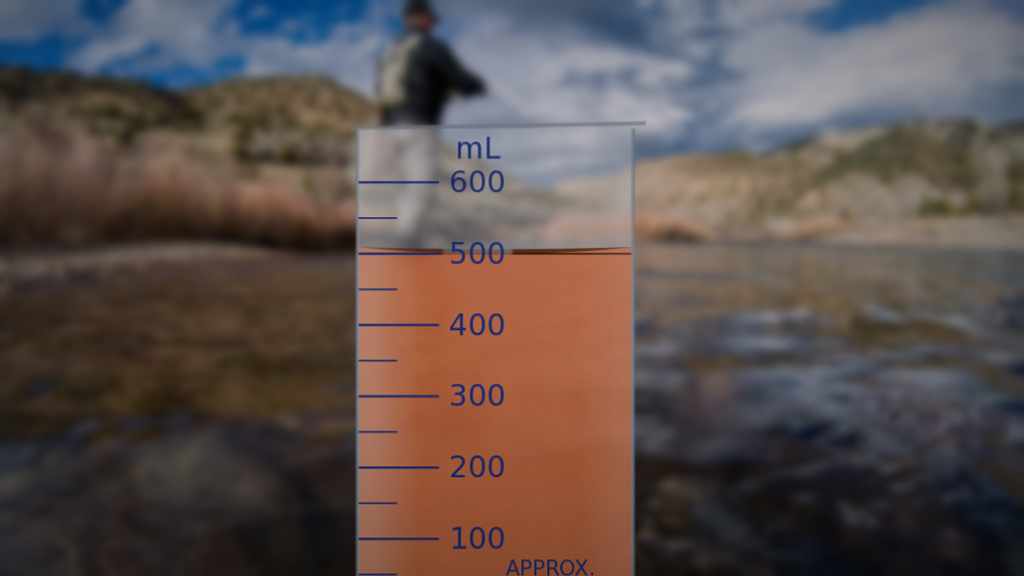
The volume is value=500 unit=mL
